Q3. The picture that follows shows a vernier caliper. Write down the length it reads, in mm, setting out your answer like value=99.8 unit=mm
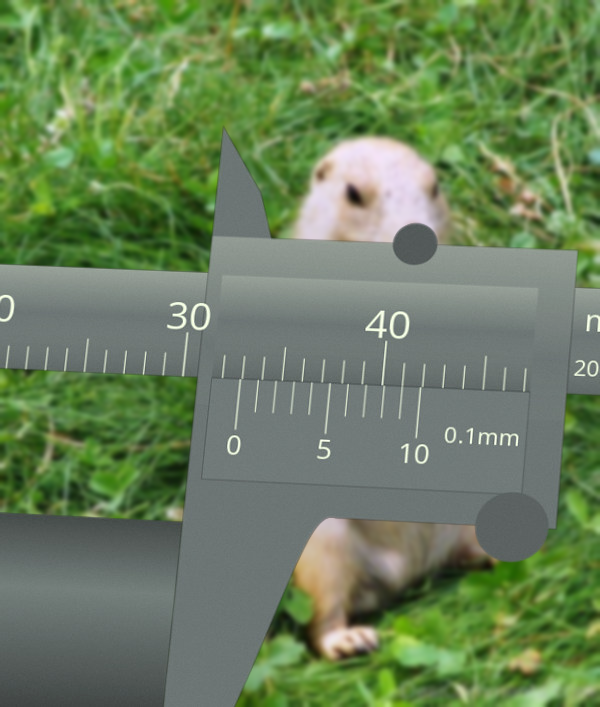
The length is value=32.9 unit=mm
